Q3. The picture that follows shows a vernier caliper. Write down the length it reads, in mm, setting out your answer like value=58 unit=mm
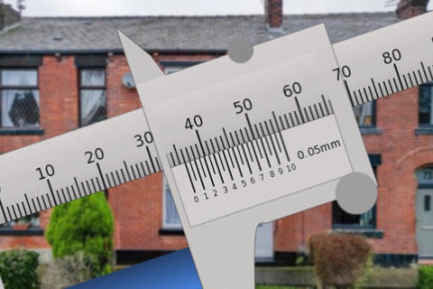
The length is value=36.0 unit=mm
